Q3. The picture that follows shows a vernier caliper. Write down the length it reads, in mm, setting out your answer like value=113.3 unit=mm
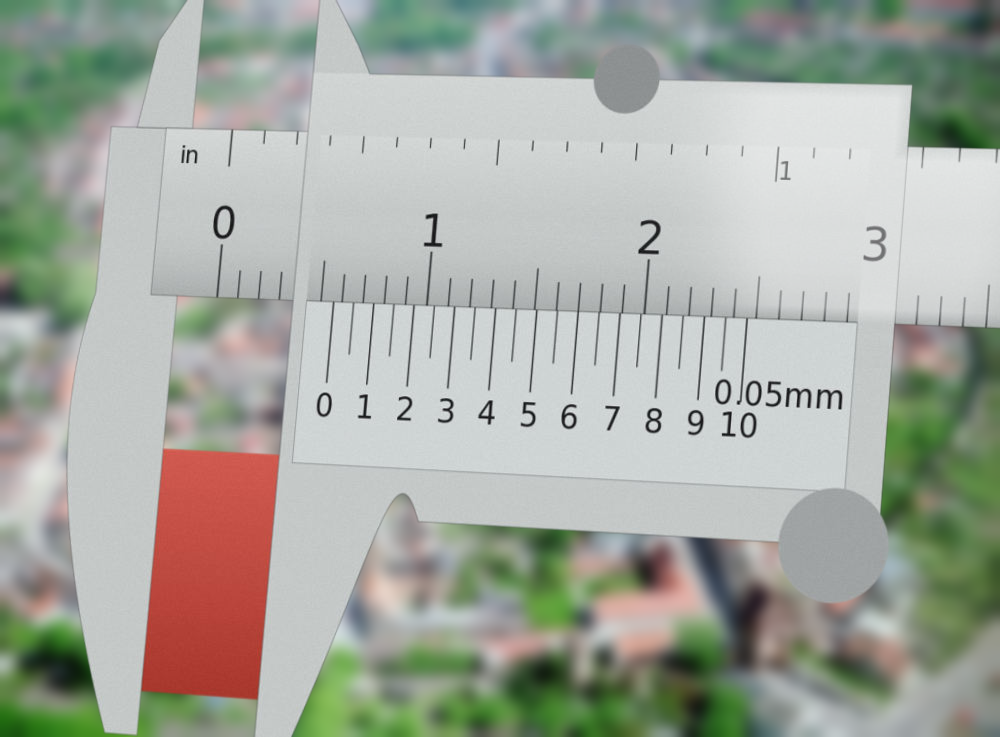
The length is value=5.6 unit=mm
